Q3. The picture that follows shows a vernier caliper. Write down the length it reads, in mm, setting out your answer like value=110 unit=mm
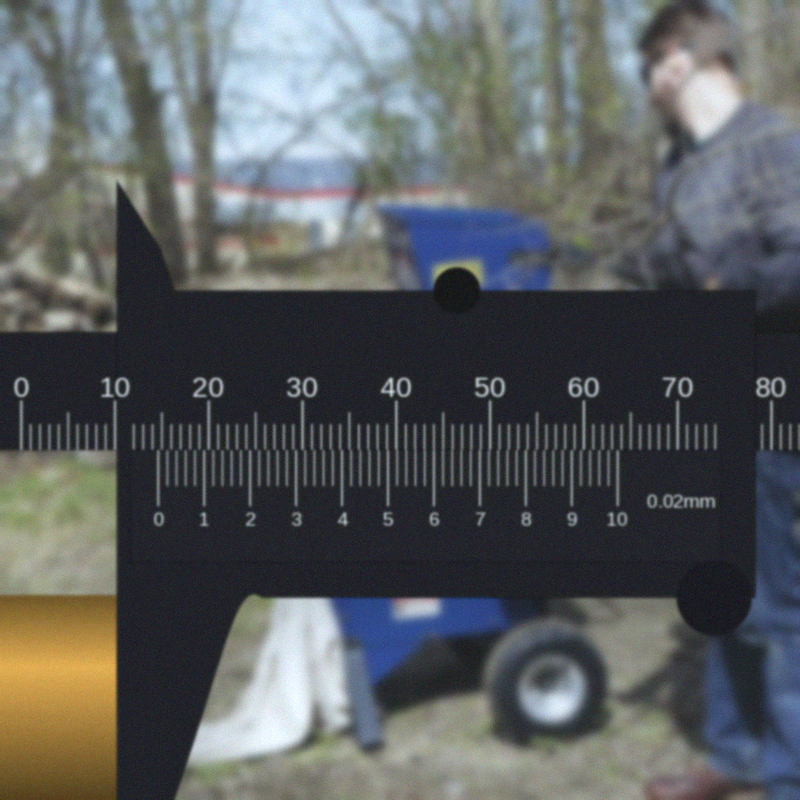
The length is value=14.6 unit=mm
